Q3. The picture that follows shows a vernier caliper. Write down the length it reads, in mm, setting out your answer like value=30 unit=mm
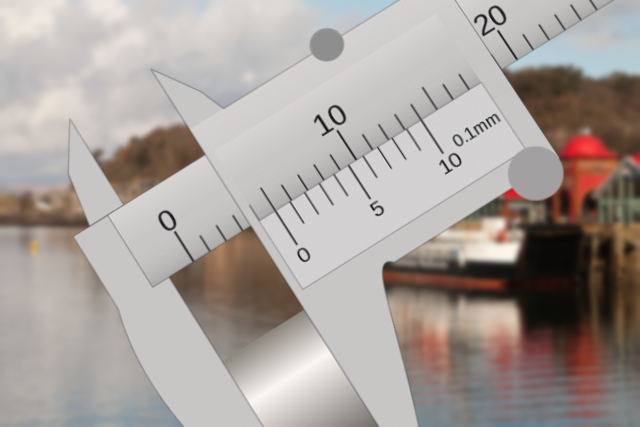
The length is value=5.0 unit=mm
